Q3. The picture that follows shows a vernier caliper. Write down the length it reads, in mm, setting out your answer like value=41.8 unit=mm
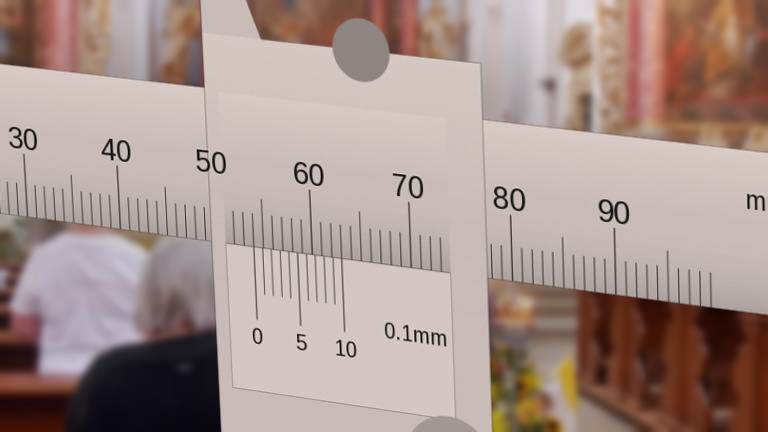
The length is value=54.0 unit=mm
